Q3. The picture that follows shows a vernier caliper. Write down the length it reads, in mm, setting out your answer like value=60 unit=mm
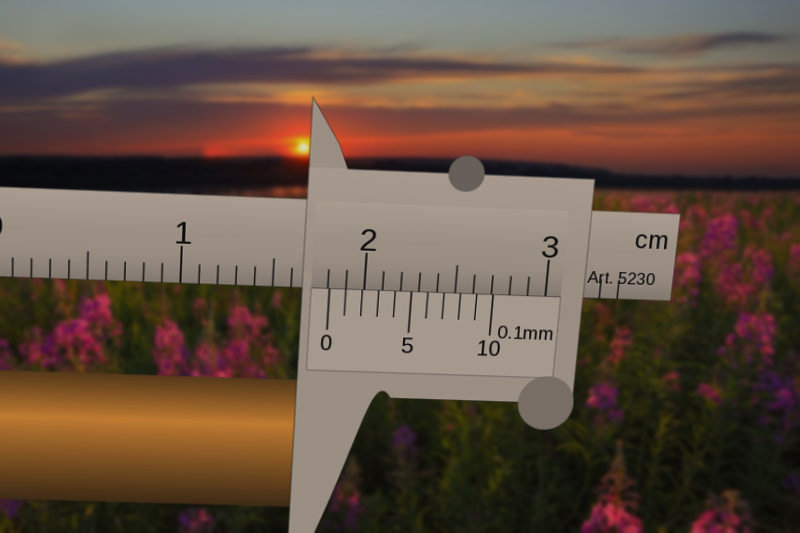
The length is value=18.1 unit=mm
